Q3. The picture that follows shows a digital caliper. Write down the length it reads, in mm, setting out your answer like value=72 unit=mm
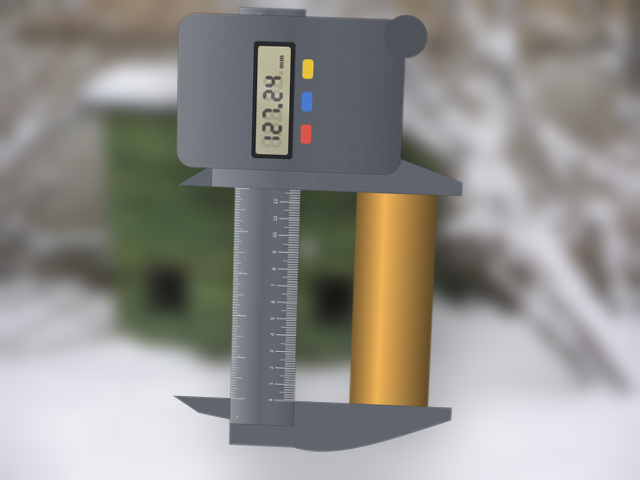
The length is value=127.24 unit=mm
